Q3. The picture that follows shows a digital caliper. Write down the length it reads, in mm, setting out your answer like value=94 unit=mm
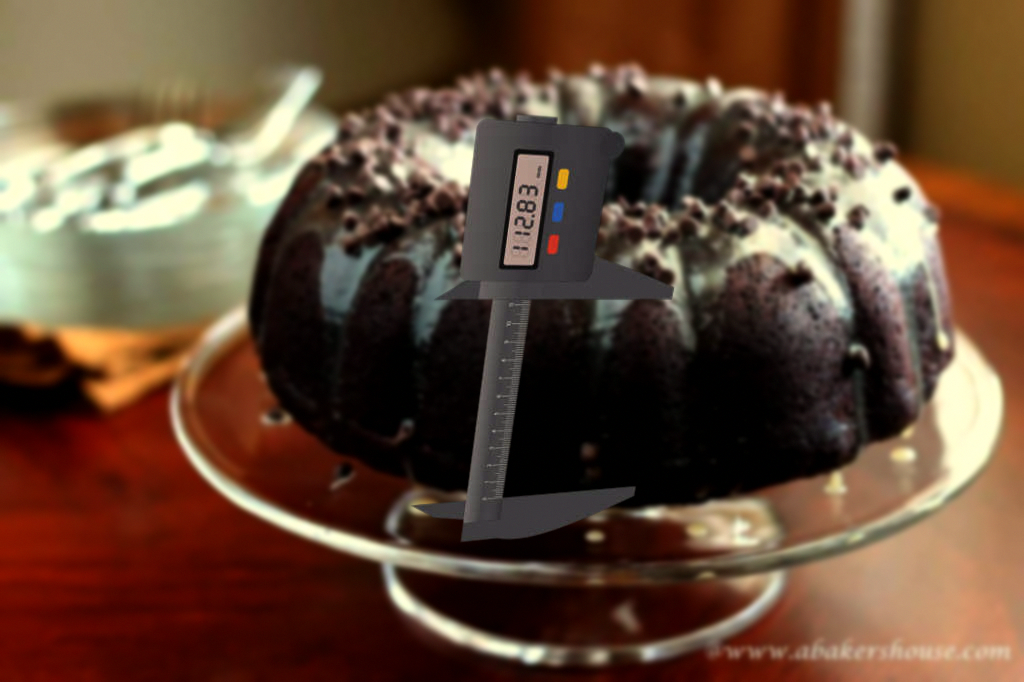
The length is value=112.83 unit=mm
